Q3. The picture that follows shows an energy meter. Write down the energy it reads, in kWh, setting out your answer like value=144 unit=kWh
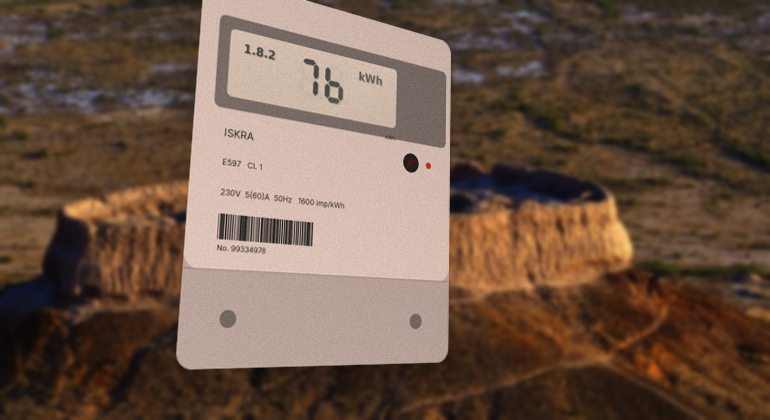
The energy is value=76 unit=kWh
